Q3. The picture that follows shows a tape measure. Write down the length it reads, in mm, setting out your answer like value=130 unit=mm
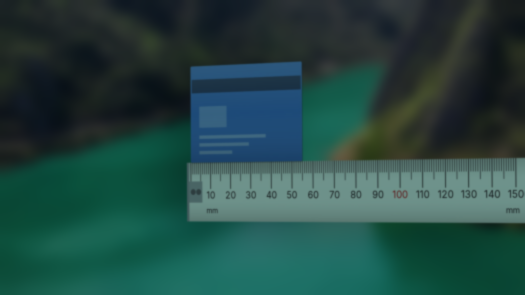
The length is value=55 unit=mm
